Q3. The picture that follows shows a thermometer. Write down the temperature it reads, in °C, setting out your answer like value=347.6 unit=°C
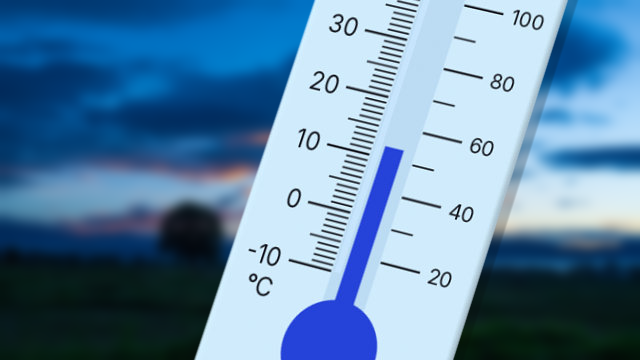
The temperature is value=12 unit=°C
